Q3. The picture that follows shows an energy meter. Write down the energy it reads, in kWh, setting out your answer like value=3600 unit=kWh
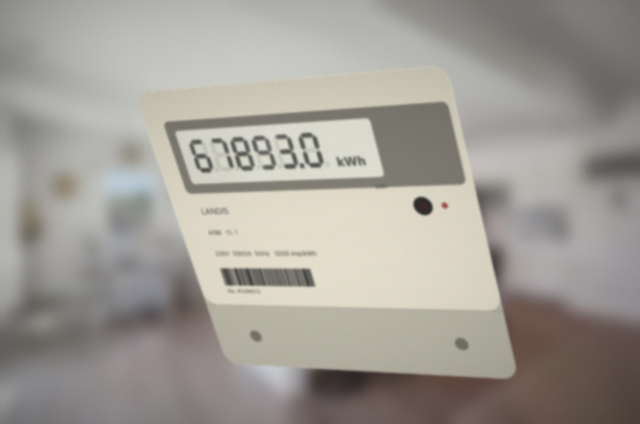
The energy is value=67893.0 unit=kWh
